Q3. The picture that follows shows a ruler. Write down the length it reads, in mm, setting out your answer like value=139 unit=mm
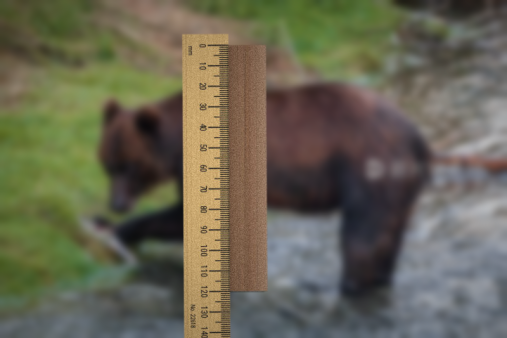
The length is value=120 unit=mm
